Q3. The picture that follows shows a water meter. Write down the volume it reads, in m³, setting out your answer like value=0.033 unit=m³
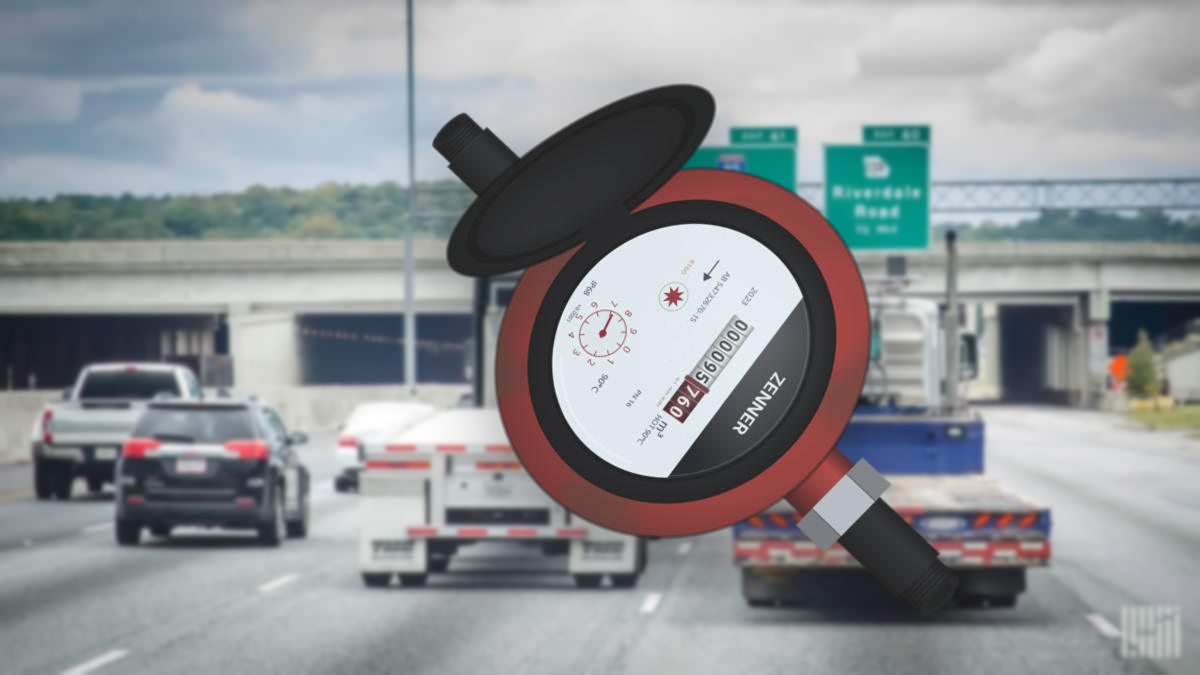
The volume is value=95.7607 unit=m³
